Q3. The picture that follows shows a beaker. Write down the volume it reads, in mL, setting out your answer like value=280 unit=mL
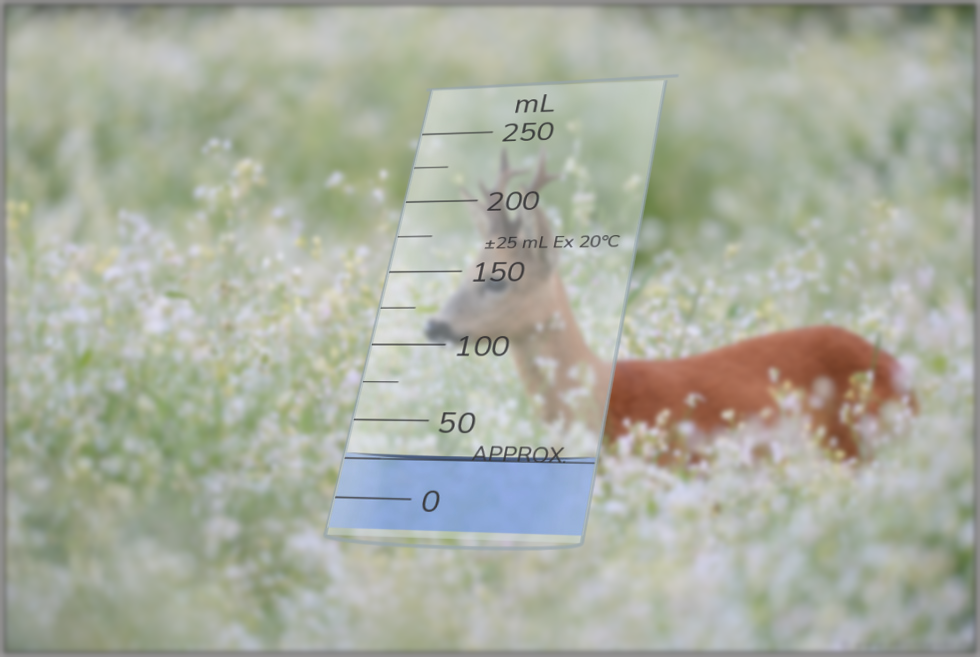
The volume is value=25 unit=mL
